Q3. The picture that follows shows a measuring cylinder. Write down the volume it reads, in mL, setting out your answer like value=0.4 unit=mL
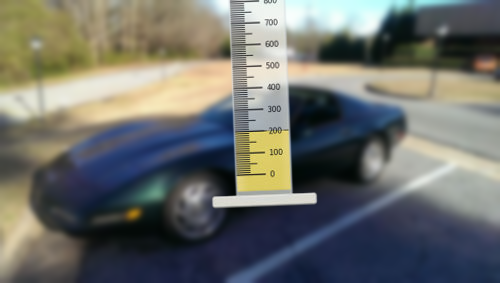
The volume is value=200 unit=mL
